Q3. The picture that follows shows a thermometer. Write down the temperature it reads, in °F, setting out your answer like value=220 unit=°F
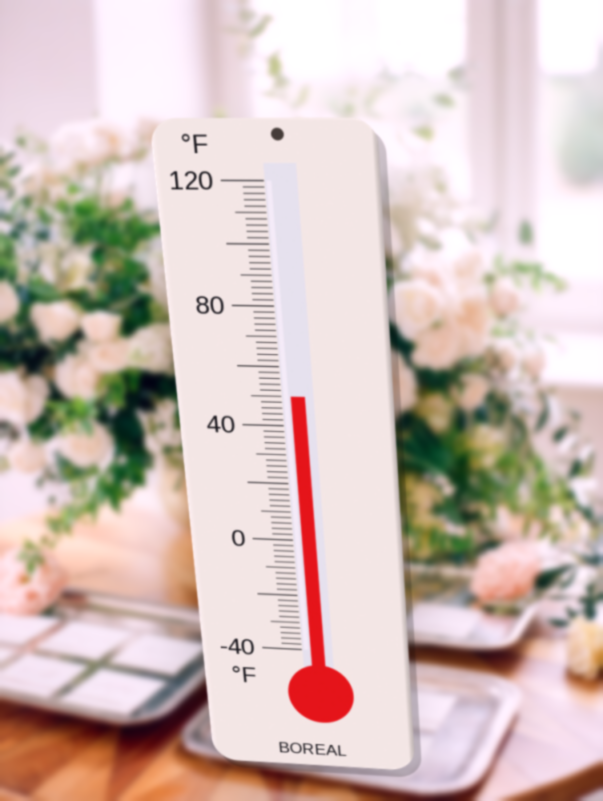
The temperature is value=50 unit=°F
